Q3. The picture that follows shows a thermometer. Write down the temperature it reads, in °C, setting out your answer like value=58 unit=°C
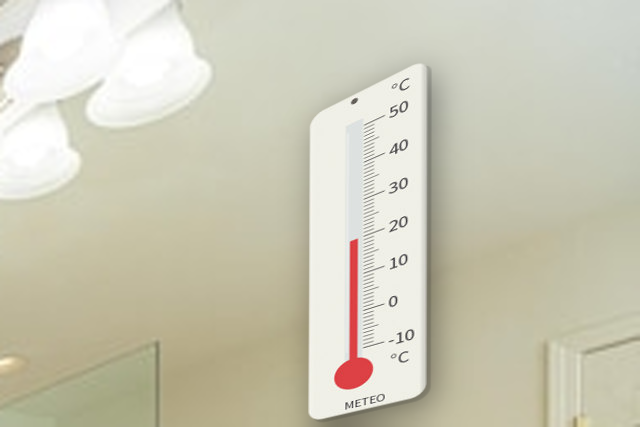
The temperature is value=20 unit=°C
